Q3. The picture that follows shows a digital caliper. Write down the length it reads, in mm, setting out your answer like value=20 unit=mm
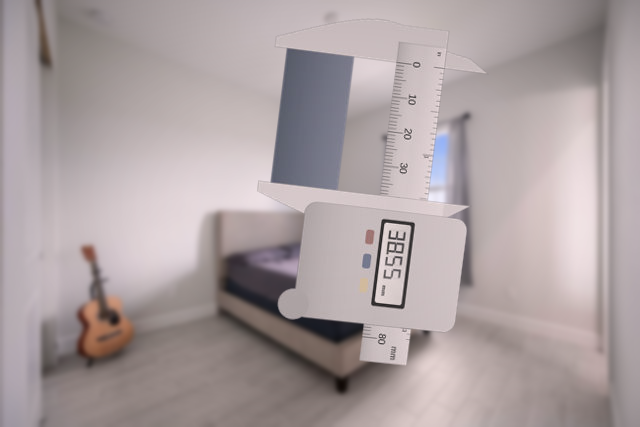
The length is value=38.55 unit=mm
